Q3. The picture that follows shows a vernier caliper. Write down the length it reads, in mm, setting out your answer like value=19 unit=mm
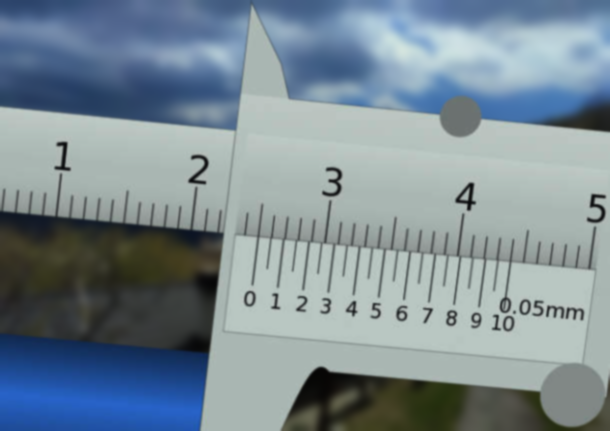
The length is value=25.0 unit=mm
